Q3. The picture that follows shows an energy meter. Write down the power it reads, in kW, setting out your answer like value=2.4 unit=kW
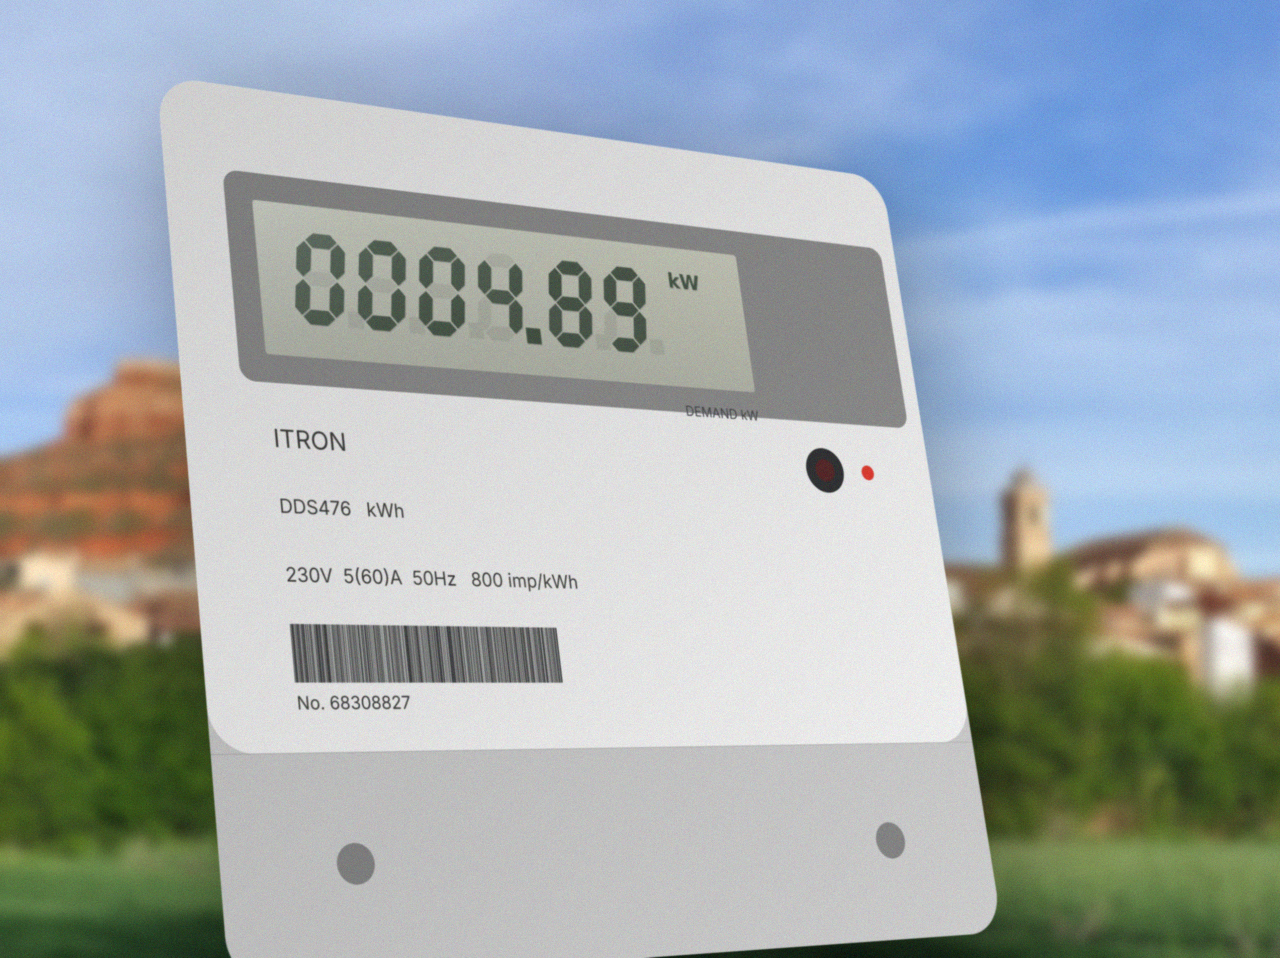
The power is value=4.89 unit=kW
